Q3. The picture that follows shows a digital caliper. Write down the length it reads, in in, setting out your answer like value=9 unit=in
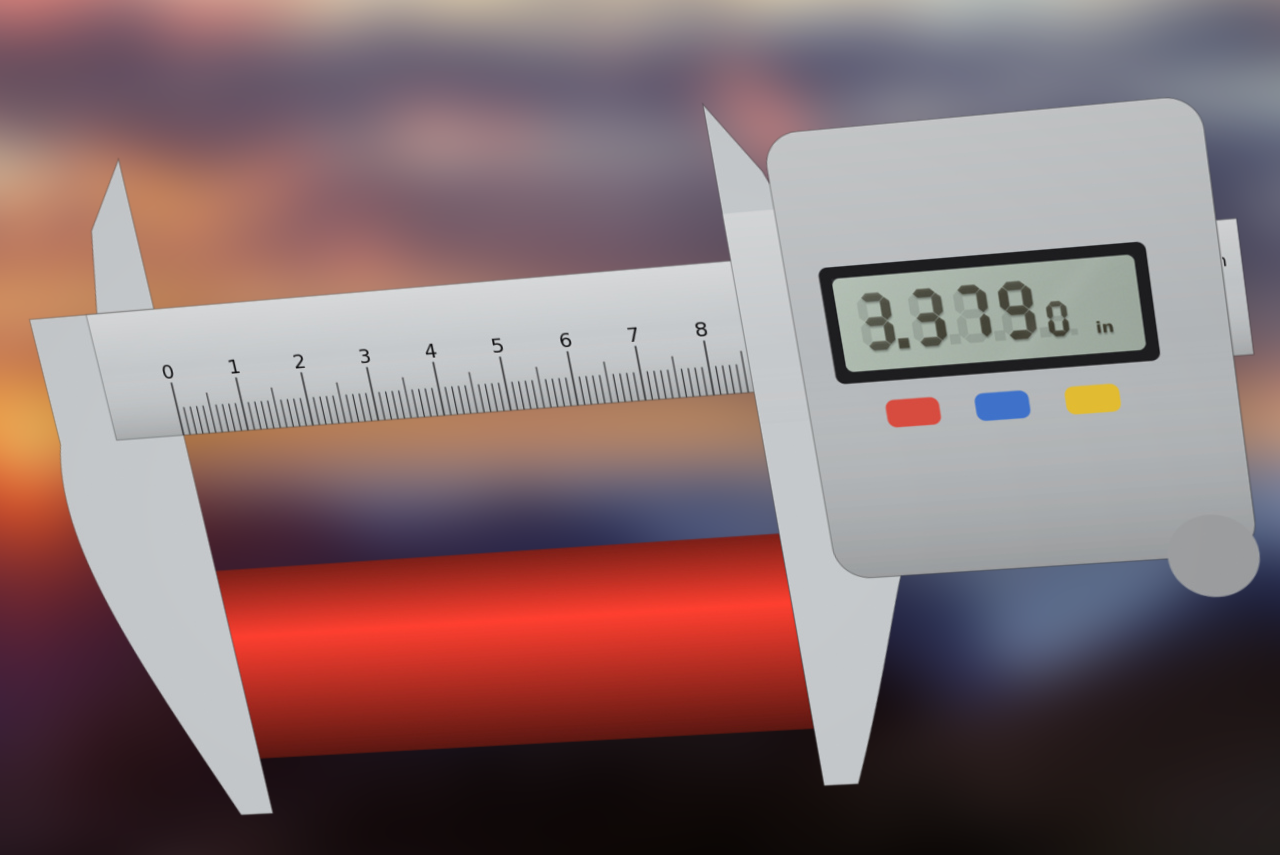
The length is value=3.3790 unit=in
